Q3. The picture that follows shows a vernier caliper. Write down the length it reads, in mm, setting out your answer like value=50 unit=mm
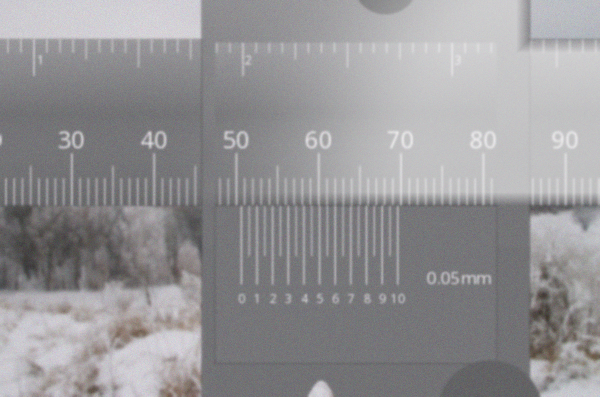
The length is value=50.6 unit=mm
